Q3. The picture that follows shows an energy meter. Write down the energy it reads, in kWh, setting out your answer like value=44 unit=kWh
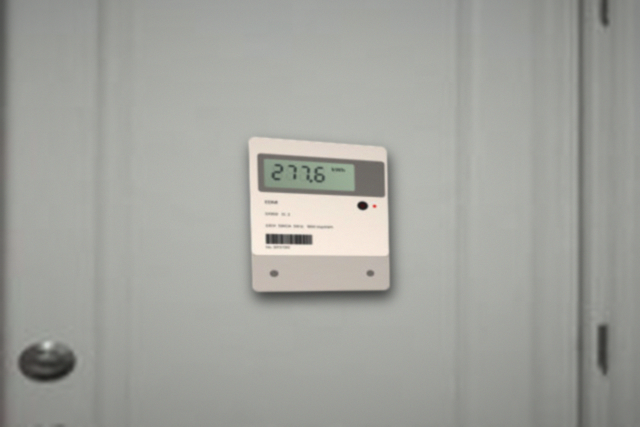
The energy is value=277.6 unit=kWh
